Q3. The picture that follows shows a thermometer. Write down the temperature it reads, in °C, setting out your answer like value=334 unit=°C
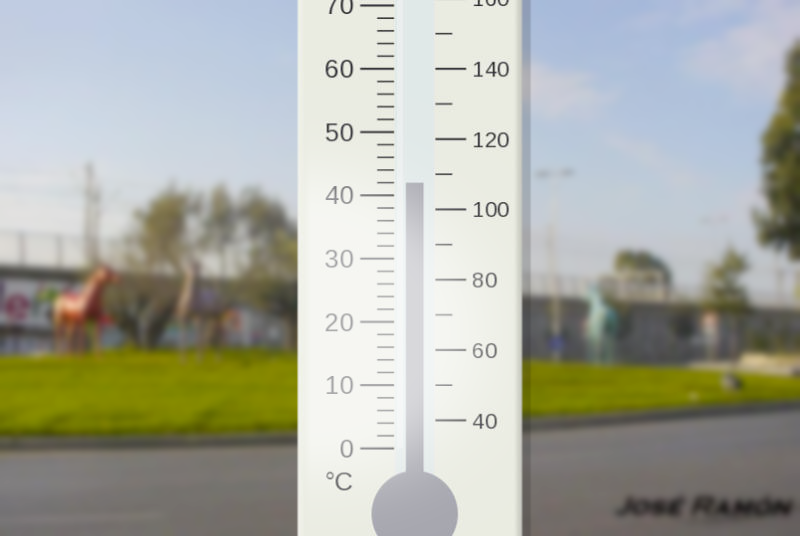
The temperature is value=42 unit=°C
